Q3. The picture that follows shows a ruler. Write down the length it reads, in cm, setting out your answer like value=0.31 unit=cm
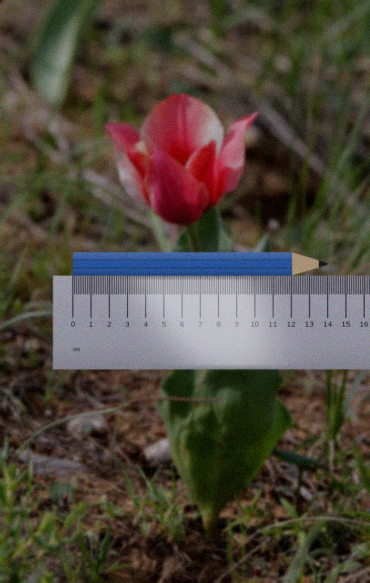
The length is value=14 unit=cm
